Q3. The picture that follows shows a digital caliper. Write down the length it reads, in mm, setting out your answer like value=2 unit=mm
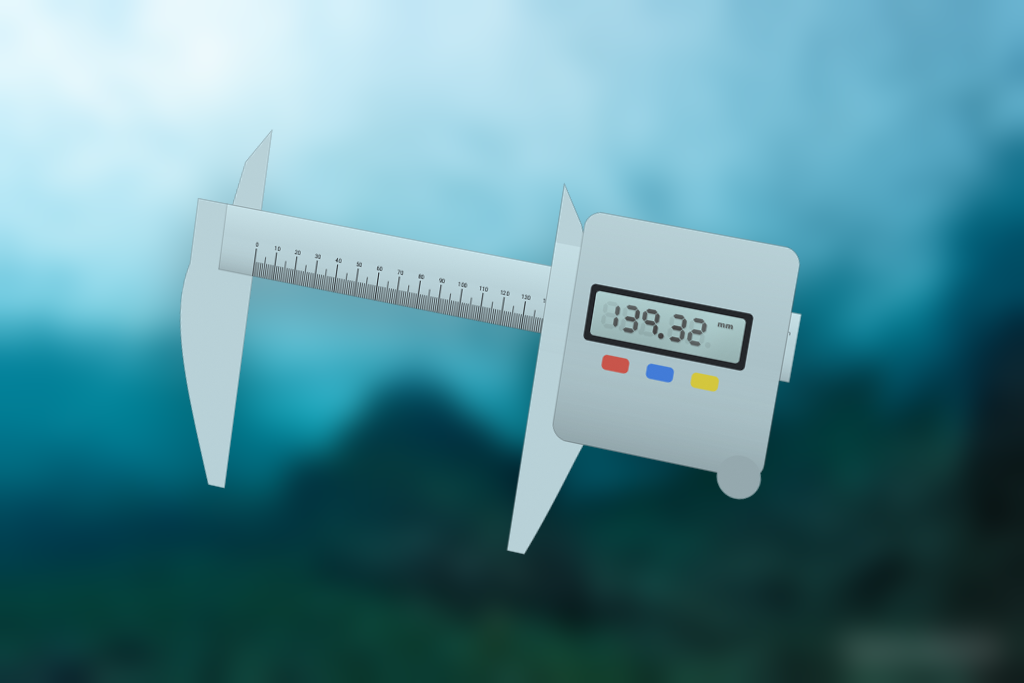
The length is value=139.32 unit=mm
